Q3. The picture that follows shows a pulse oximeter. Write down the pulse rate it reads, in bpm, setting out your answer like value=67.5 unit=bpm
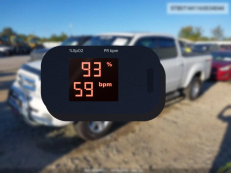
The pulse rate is value=59 unit=bpm
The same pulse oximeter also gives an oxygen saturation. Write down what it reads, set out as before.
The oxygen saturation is value=93 unit=%
